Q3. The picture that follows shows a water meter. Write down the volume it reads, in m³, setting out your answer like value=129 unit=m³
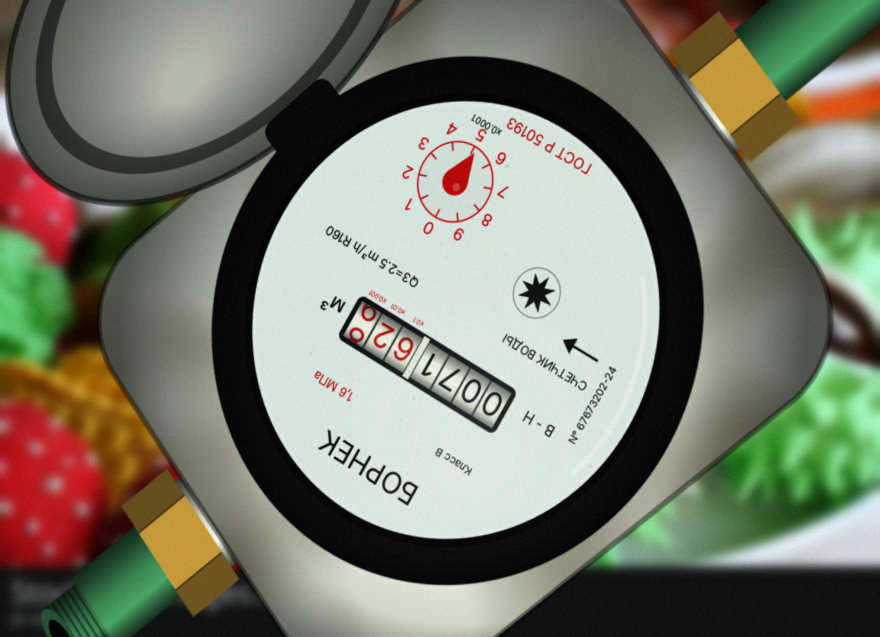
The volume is value=71.6285 unit=m³
